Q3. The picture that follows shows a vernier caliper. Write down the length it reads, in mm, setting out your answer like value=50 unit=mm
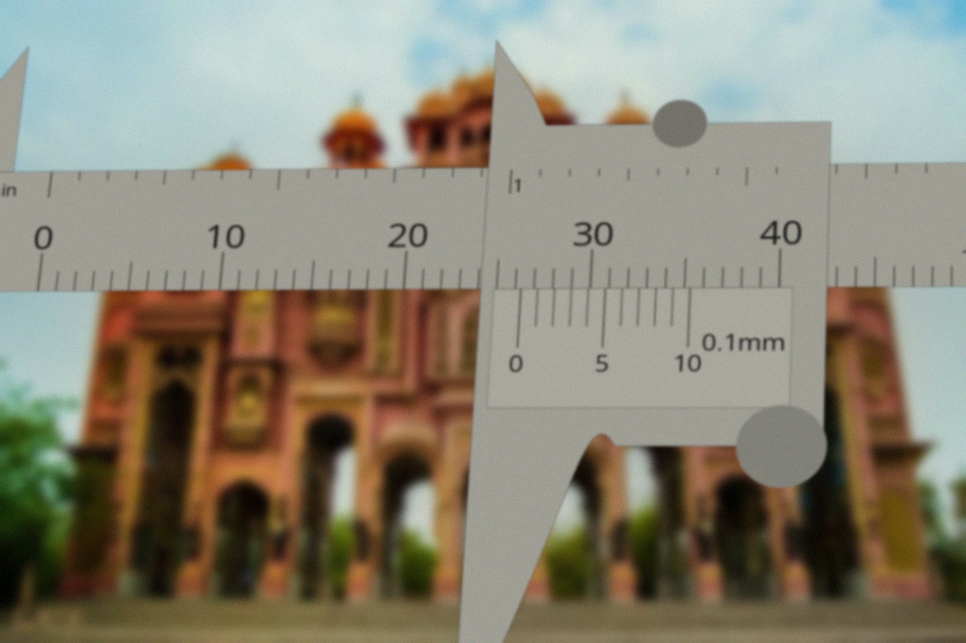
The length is value=26.3 unit=mm
